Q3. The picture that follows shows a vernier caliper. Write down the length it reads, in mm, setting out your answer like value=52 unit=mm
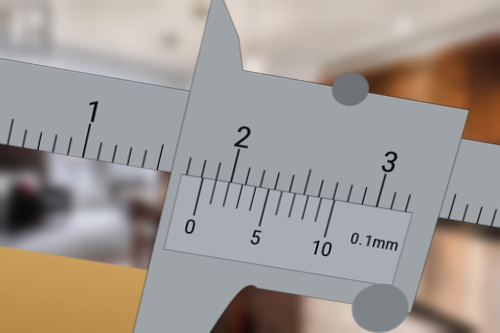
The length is value=18.1 unit=mm
